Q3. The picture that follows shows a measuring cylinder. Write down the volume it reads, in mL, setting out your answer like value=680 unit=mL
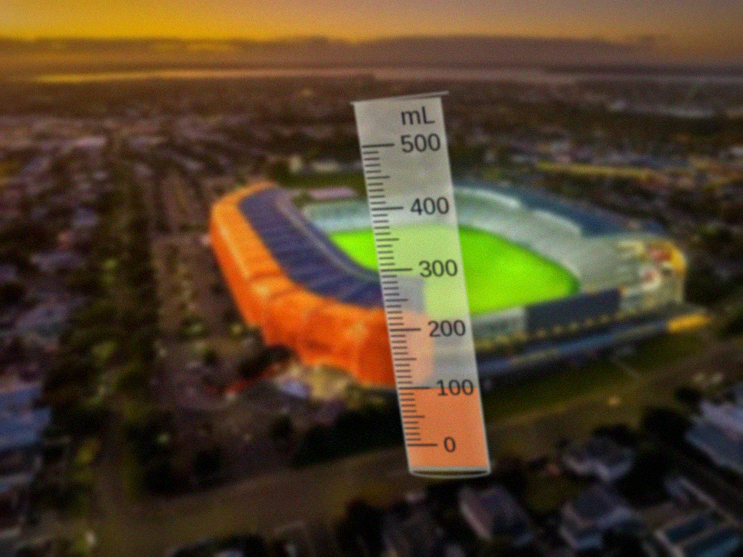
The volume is value=100 unit=mL
